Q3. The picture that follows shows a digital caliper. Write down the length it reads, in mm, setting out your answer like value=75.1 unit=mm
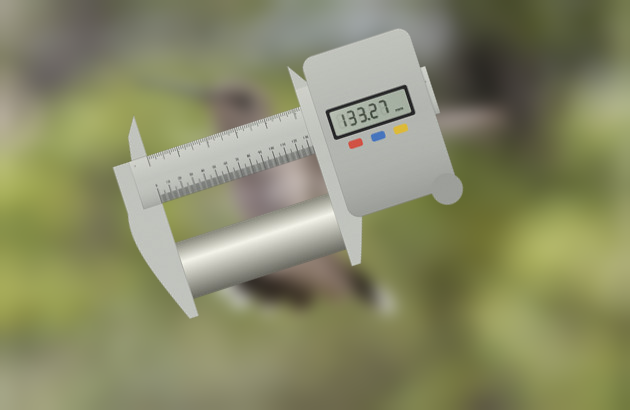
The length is value=133.27 unit=mm
